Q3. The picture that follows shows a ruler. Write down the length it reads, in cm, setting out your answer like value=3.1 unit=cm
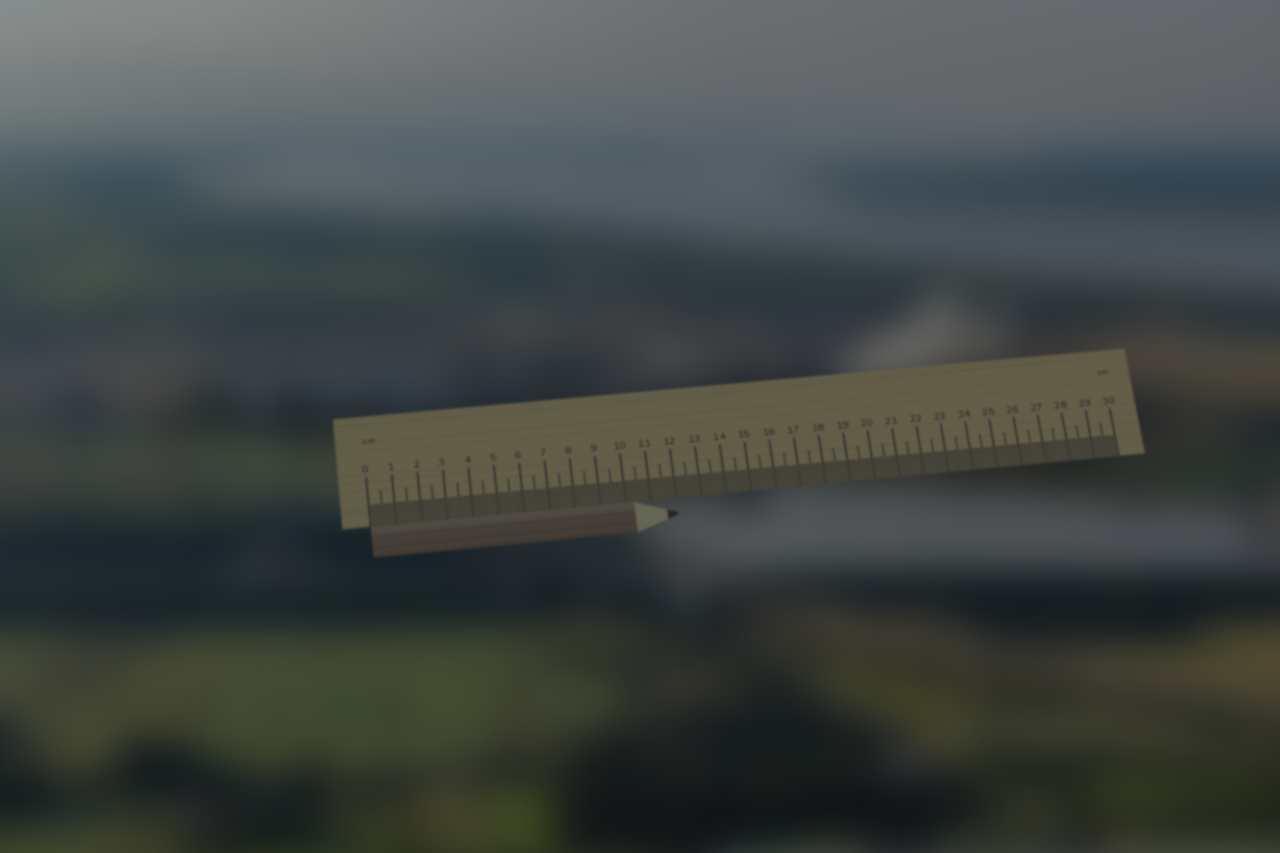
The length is value=12 unit=cm
